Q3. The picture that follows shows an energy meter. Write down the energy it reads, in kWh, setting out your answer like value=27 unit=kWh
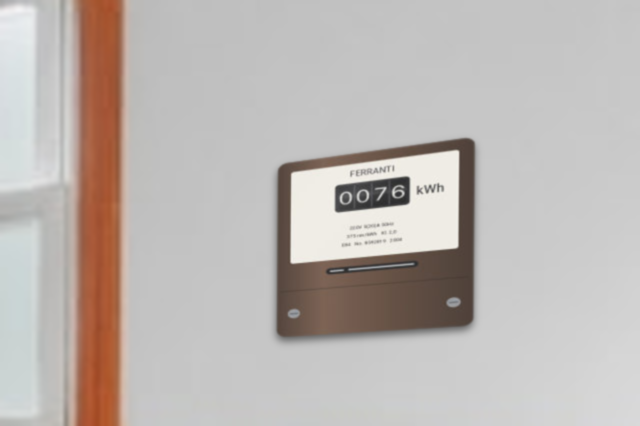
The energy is value=76 unit=kWh
